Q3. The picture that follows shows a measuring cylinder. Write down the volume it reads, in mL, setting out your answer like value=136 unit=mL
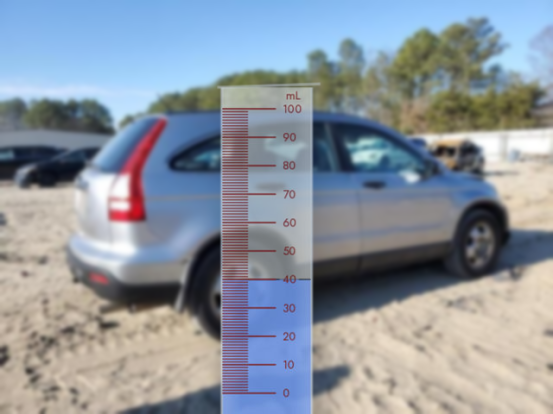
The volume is value=40 unit=mL
